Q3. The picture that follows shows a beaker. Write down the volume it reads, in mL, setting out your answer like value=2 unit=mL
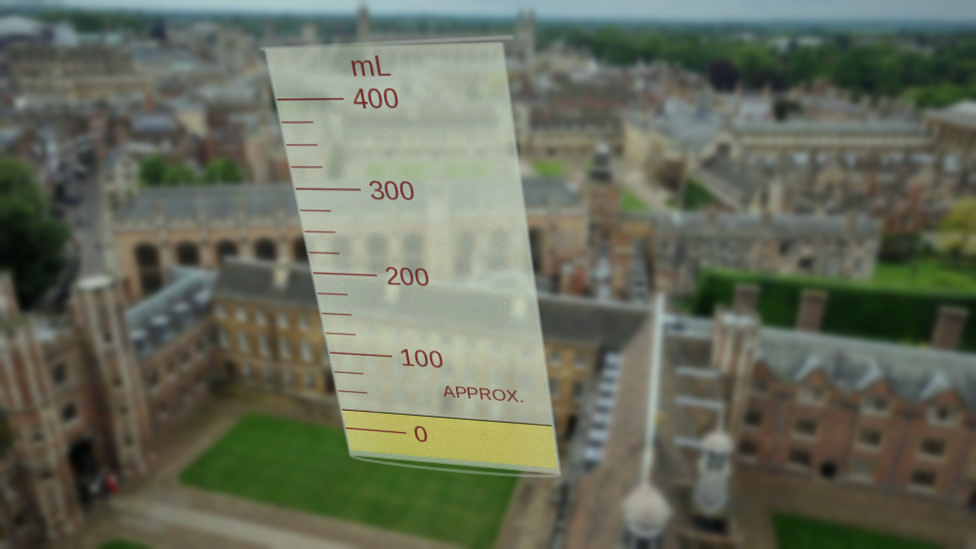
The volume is value=25 unit=mL
